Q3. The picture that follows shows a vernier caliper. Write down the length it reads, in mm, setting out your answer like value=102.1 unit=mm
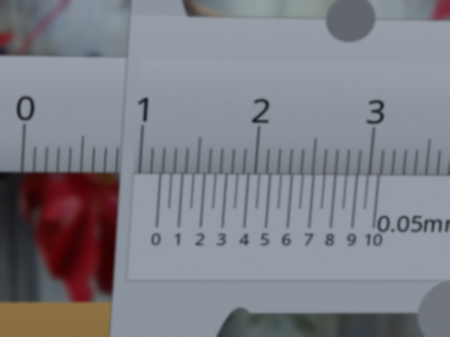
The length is value=11.8 unit=mm
